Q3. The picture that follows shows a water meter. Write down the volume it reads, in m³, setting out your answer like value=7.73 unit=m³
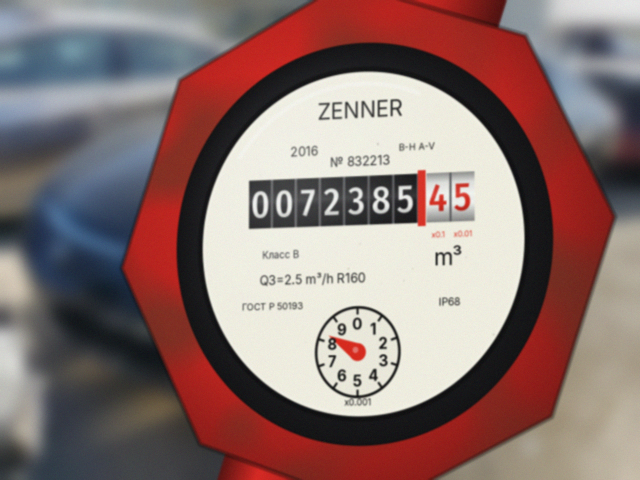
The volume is value=72385.458 unit=m³
